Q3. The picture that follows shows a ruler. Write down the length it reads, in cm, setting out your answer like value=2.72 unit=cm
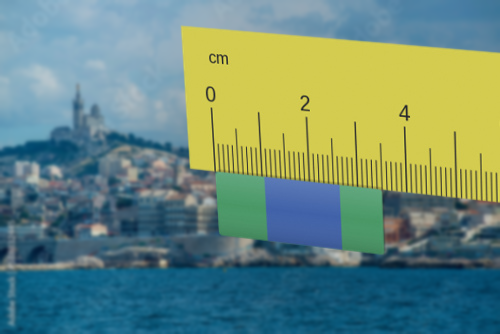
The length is value=3.5 unit=cm
